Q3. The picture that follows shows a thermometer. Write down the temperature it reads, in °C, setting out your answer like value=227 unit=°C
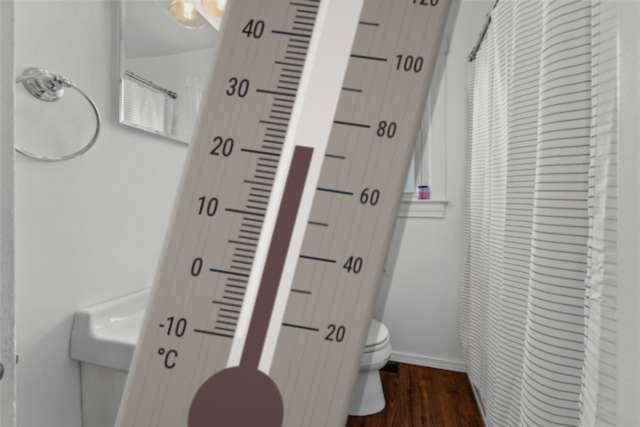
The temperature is value=22 unit=°C
